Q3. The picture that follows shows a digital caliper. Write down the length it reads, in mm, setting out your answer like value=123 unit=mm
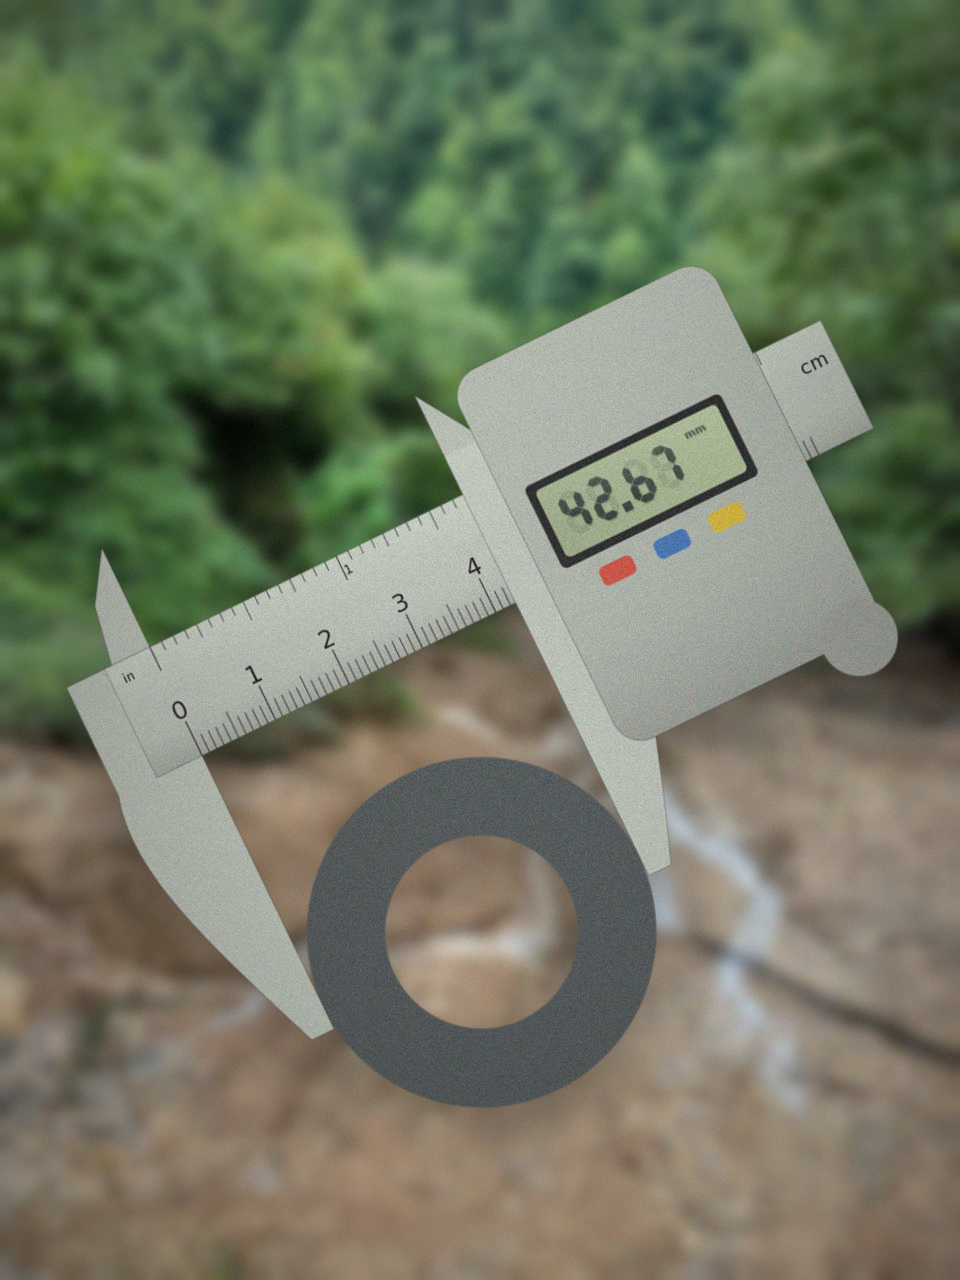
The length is value=42.67 unit=mm
